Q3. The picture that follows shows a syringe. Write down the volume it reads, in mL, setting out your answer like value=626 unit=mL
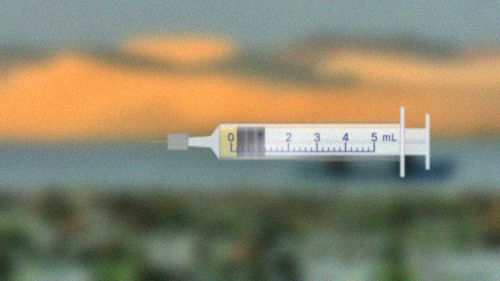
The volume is value=0.2 unit=mL
